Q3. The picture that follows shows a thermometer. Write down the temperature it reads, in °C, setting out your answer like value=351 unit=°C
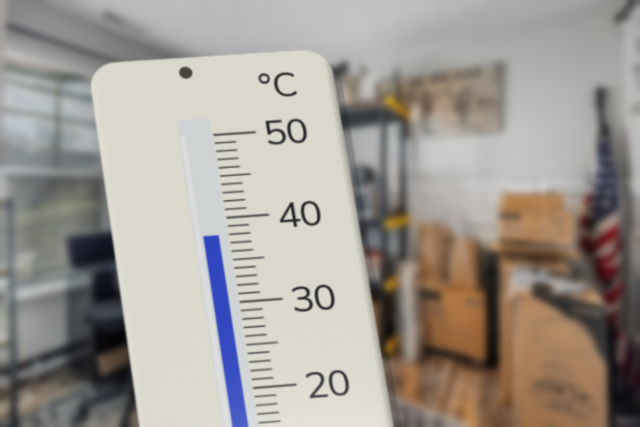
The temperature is value=38 unit=°C
